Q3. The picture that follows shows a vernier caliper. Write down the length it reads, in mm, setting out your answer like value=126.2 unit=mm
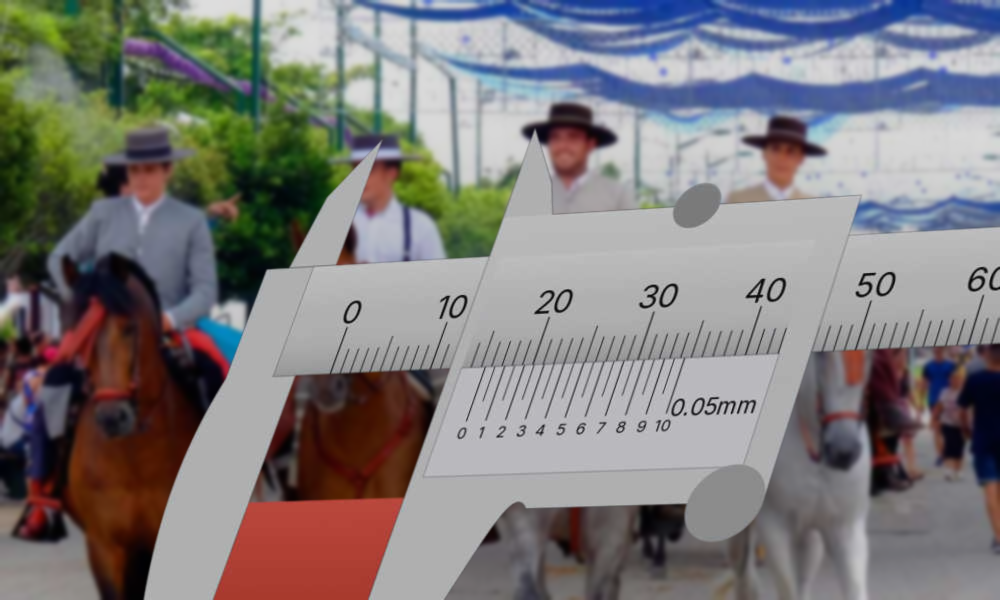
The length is value=15.4 unit=mm
